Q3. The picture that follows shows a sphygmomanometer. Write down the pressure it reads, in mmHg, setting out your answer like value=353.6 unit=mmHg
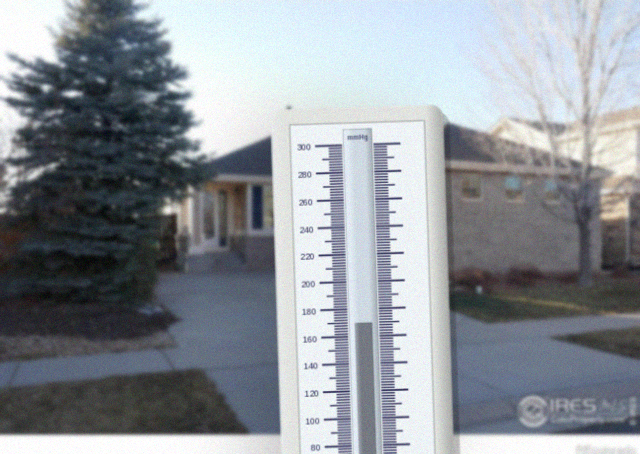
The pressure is value=170 unit=mmHg
